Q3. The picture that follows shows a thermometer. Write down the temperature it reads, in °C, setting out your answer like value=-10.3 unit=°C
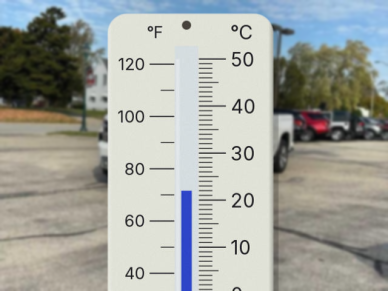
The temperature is value=22 unit=°C
